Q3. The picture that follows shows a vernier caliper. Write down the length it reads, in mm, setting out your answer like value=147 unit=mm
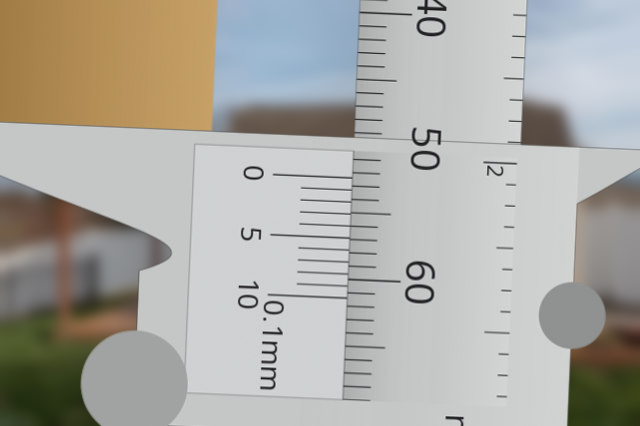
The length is value=52.4 unit=mm
